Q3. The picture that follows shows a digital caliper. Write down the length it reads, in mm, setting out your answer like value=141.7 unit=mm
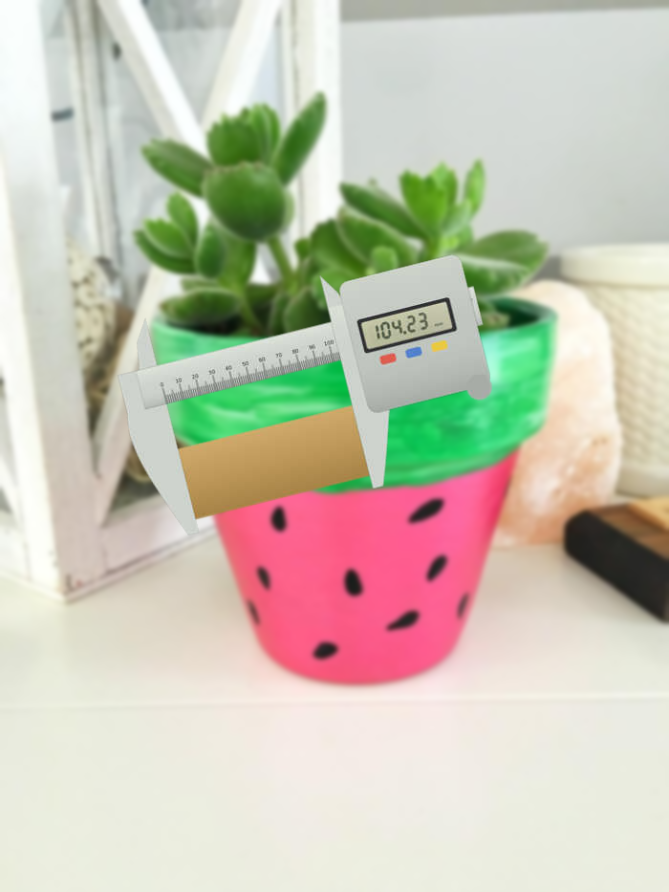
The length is value=104.23 unit=mm
